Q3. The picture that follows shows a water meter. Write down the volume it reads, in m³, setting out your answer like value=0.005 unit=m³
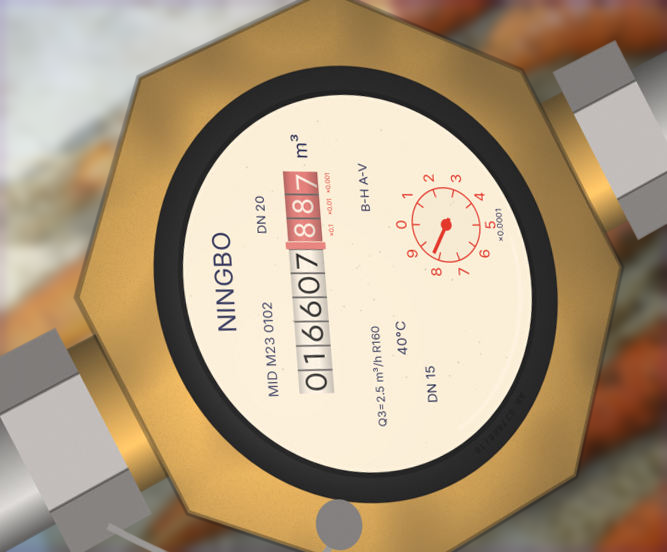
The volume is value=16607.8868 unit=m³
